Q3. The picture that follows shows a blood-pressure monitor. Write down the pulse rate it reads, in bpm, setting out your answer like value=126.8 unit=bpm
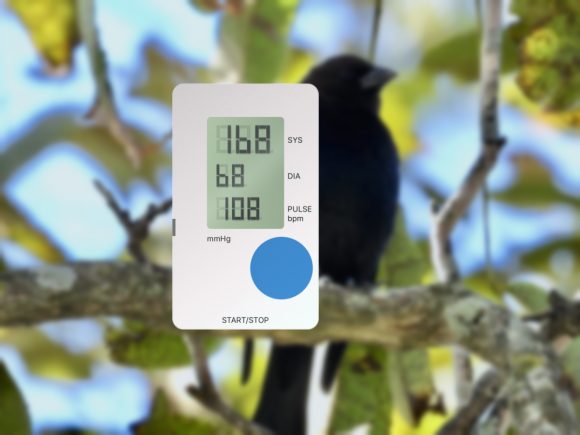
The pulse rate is value=108 unit=bpm
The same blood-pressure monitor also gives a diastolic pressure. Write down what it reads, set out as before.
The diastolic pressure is value=68 unit=mmHg
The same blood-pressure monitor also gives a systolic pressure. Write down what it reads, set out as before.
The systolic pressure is value=168 unit=mmHg
